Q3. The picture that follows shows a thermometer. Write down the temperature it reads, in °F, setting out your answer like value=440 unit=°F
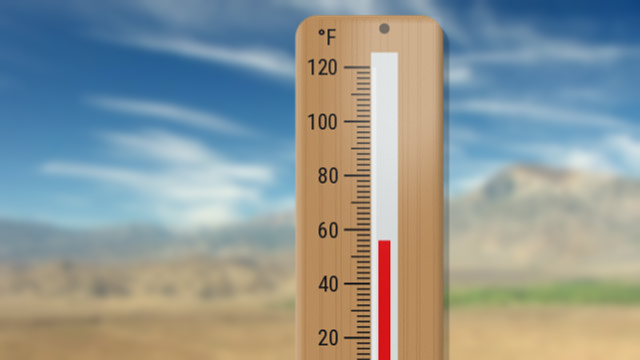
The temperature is value=56 unit=°F
